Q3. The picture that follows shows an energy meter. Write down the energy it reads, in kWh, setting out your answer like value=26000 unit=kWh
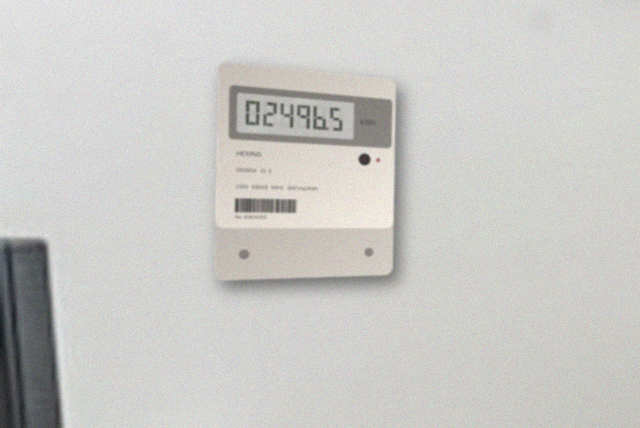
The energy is value=2496.5 unit=kWh
